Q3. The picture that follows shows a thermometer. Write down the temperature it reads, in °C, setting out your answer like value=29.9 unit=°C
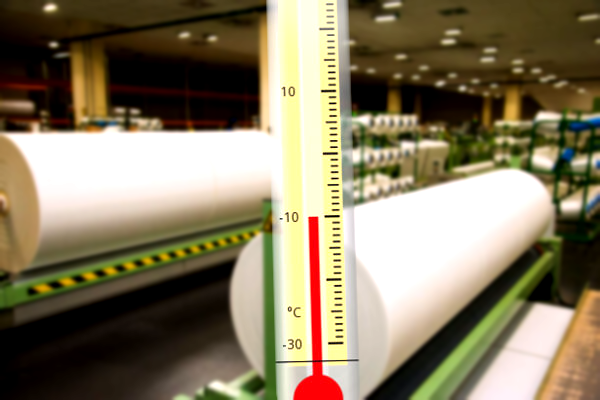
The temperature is value=-10 unit=°C
